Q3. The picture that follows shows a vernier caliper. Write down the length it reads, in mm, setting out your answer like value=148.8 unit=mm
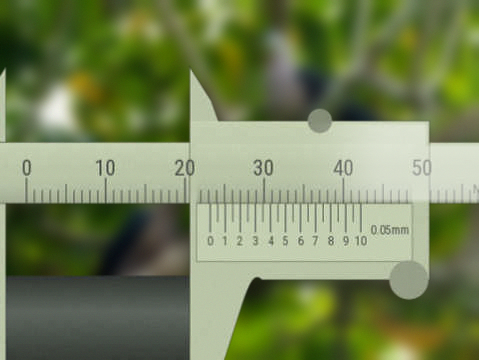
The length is value=23.2 unit=mm
